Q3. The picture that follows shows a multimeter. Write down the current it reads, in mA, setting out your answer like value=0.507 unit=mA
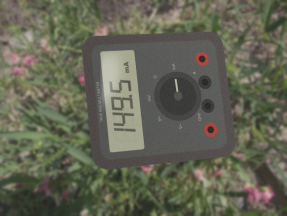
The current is value=149.5 unit=mA
